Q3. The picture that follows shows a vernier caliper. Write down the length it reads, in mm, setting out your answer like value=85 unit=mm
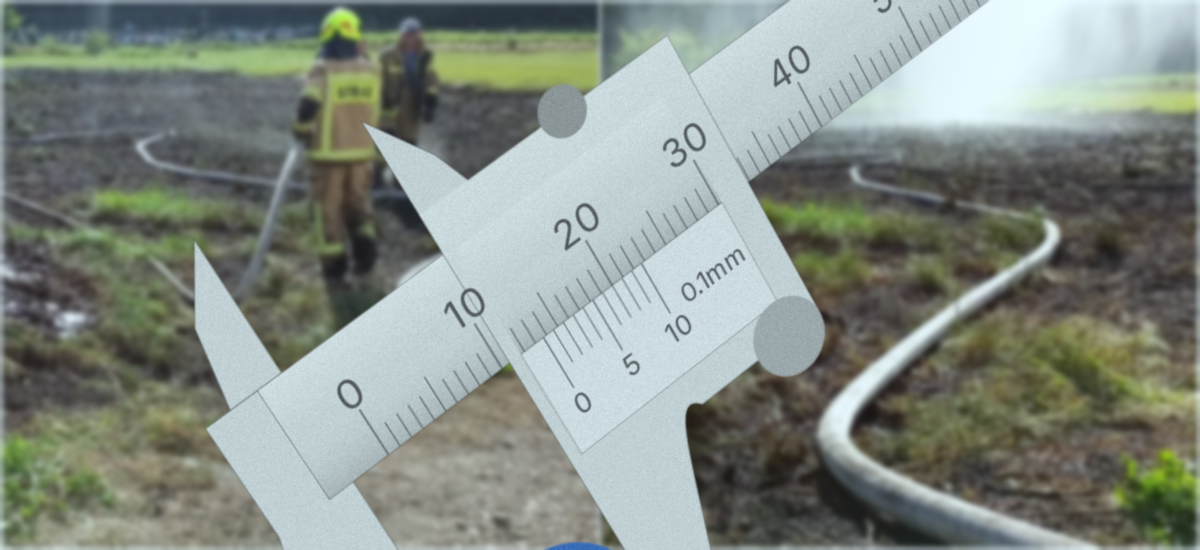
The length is value=13.7 unit=mm
